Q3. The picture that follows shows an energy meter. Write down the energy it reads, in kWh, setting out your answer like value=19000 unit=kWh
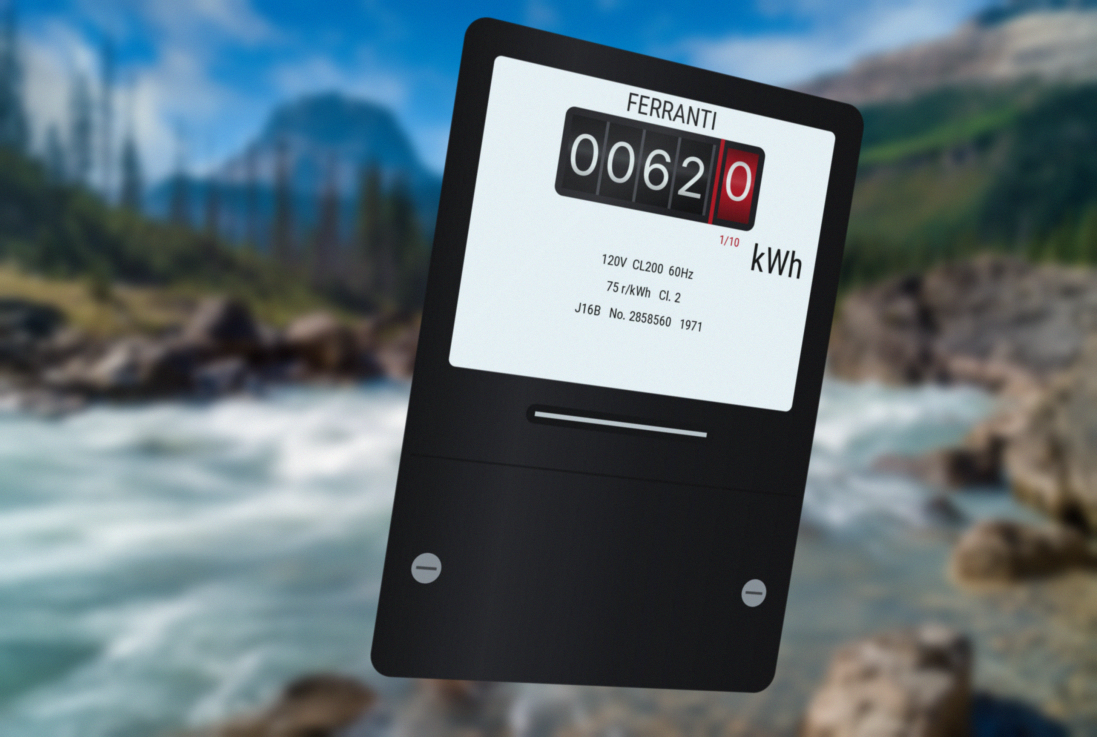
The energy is value=62.0 unit=kWh
